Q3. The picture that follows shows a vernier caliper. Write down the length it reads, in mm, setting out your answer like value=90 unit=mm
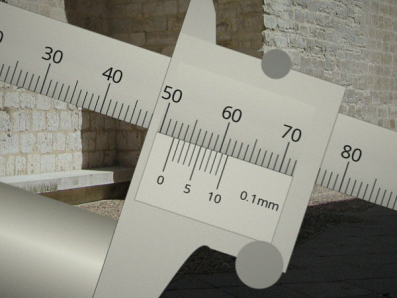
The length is value=52.4 unit=mm
